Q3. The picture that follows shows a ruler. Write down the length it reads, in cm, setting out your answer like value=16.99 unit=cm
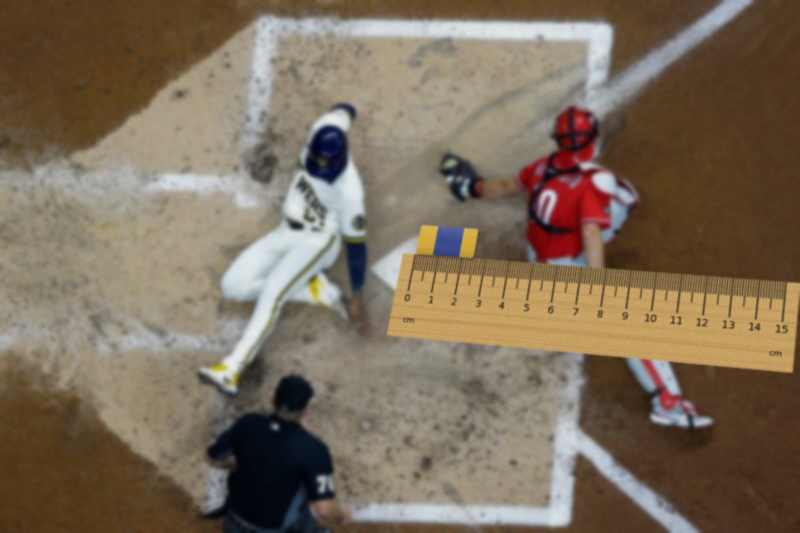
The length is value=2.5 unit=cm
